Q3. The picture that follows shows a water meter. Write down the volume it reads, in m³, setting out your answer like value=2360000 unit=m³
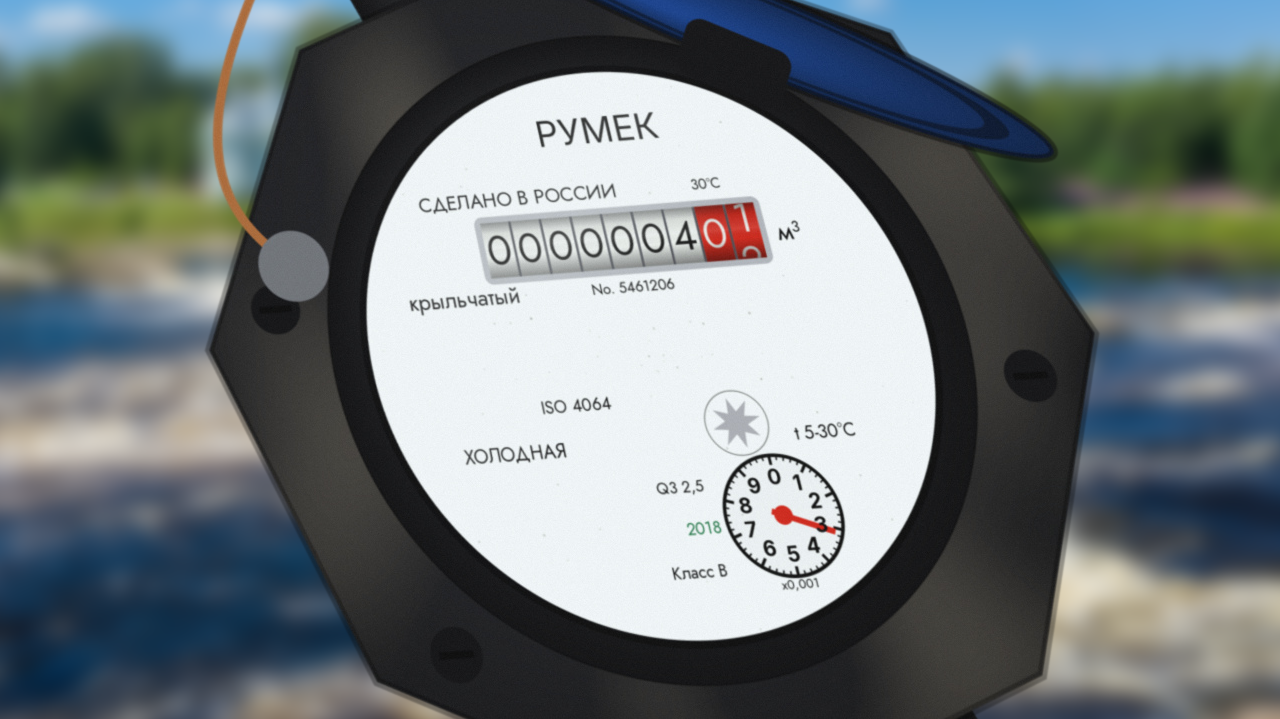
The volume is value=4.013 unit=m³
